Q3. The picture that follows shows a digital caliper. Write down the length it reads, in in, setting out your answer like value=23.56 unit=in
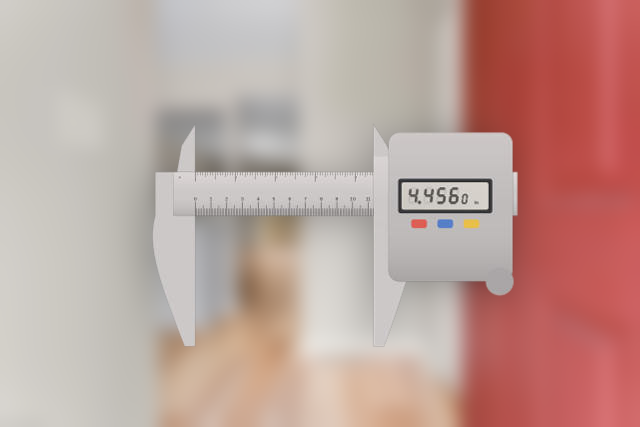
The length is value=4.4560 unit=in
